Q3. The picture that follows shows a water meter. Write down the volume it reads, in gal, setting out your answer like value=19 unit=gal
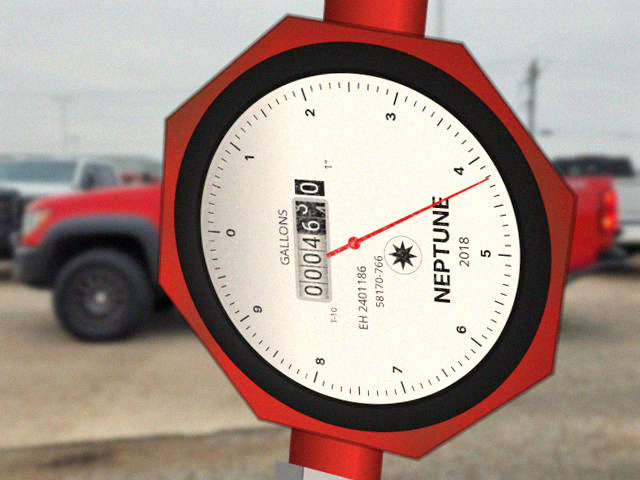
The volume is value=4634.2 unit=gal
